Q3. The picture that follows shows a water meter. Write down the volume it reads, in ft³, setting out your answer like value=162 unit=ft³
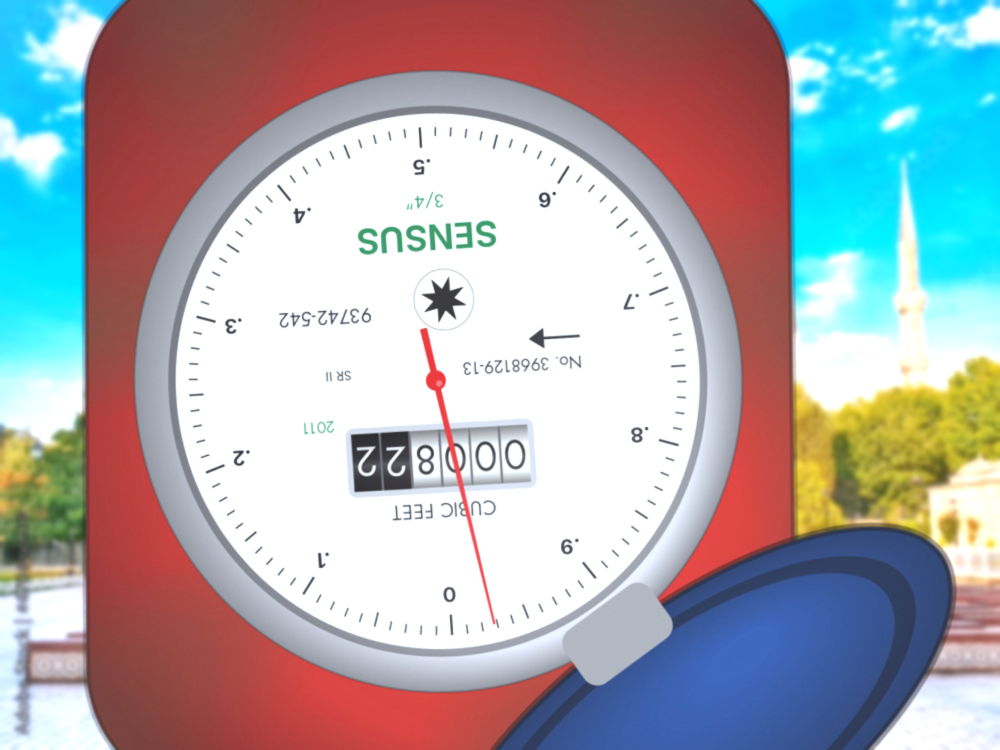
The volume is value=821.97 unit=ft³
